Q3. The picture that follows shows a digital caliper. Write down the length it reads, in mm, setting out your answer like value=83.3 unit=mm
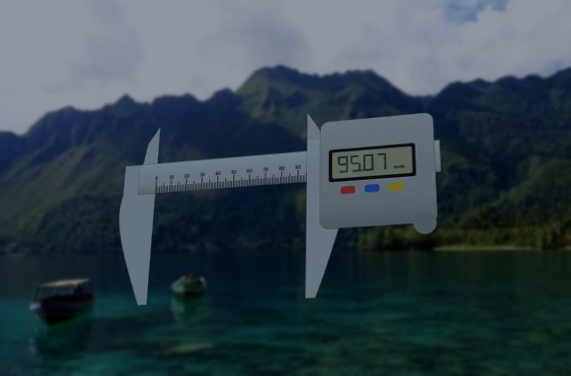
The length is value=95.07 unit=mm
